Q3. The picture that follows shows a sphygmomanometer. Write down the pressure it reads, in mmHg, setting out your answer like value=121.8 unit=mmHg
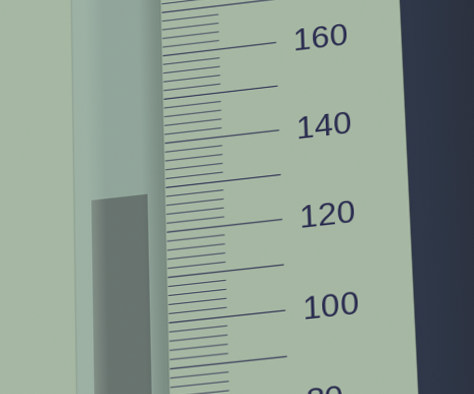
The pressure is value=129 unit=mmHg
